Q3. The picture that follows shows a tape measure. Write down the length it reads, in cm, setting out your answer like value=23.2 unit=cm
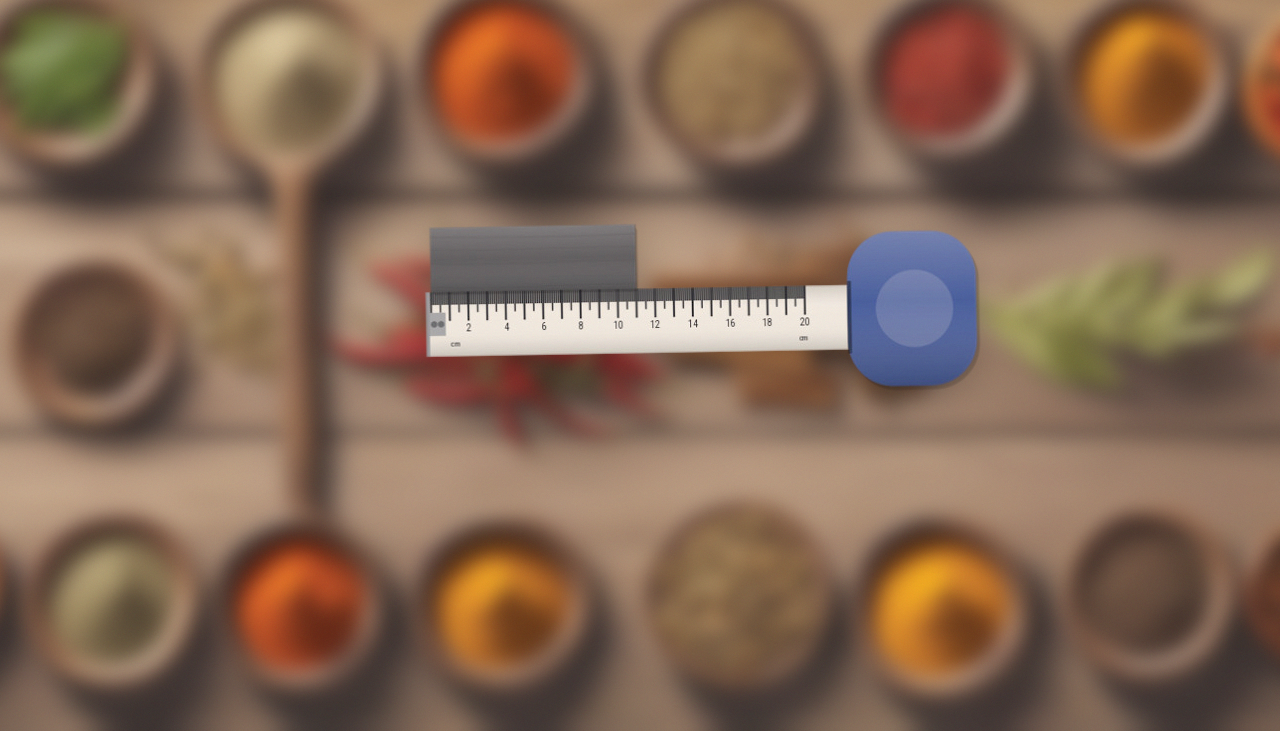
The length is value=11 unit=cm
